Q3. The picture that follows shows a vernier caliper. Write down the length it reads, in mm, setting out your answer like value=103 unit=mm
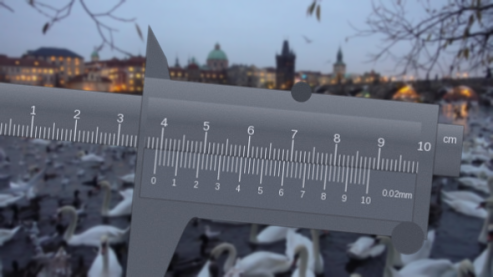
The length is value=39.0 unit=mm
